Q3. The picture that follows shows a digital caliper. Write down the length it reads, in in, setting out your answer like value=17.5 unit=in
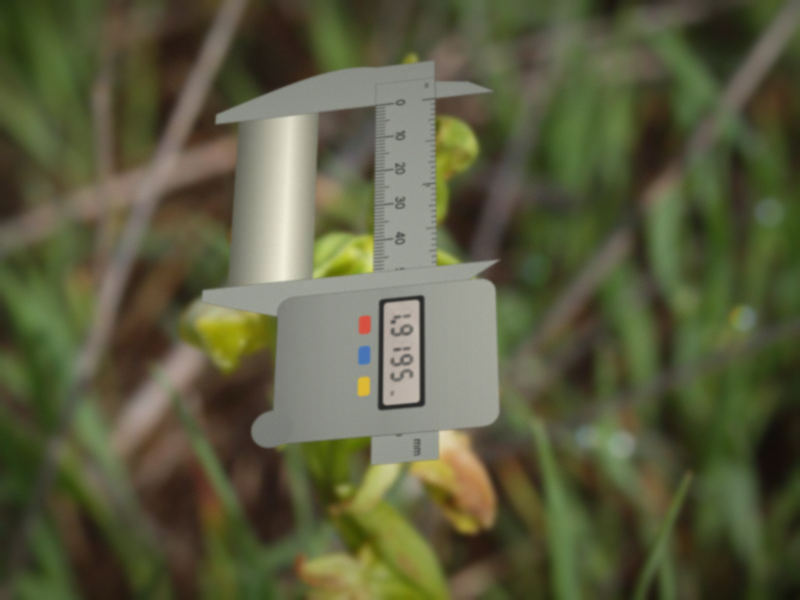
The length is value=1.9195 unit=in
